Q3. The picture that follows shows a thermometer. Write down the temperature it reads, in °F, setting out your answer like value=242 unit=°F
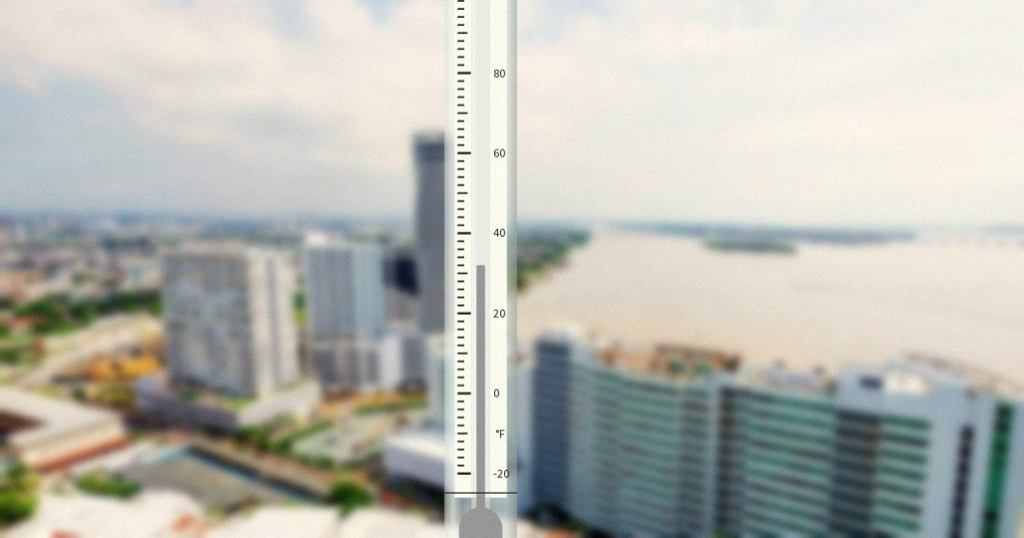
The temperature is value=32 unit=°F
